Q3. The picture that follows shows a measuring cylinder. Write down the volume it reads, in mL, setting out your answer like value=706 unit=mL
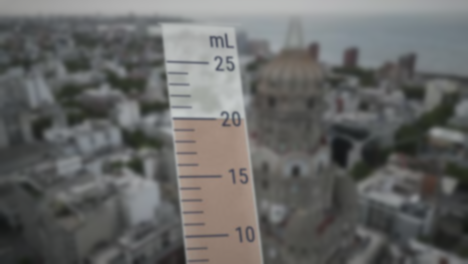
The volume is value=20 unit=mL
